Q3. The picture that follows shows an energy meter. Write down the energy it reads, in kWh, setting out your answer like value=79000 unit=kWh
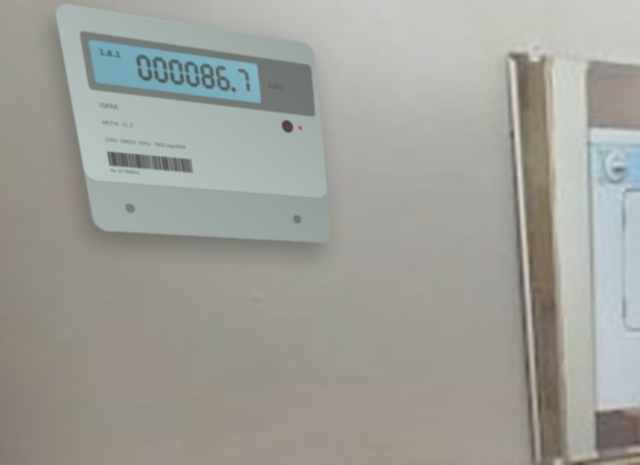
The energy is value=86.7 unit=kWh
